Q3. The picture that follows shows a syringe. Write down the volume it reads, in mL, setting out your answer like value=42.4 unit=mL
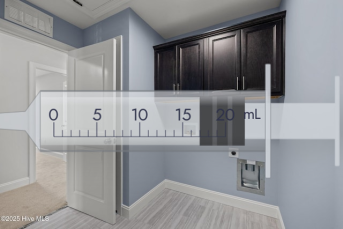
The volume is value=17 unit=mL
